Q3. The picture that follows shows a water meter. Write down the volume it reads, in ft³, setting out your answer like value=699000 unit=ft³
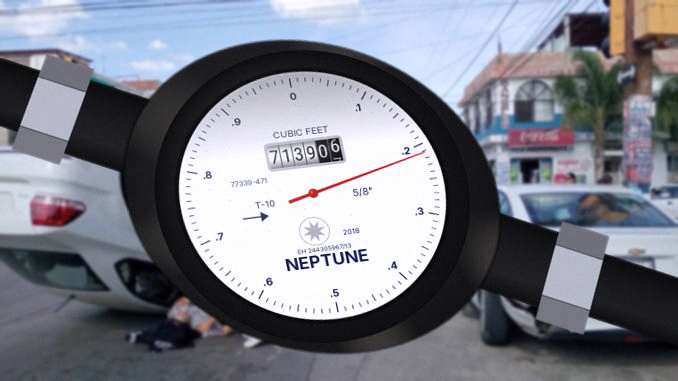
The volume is value=713906.21 unit=ft³
